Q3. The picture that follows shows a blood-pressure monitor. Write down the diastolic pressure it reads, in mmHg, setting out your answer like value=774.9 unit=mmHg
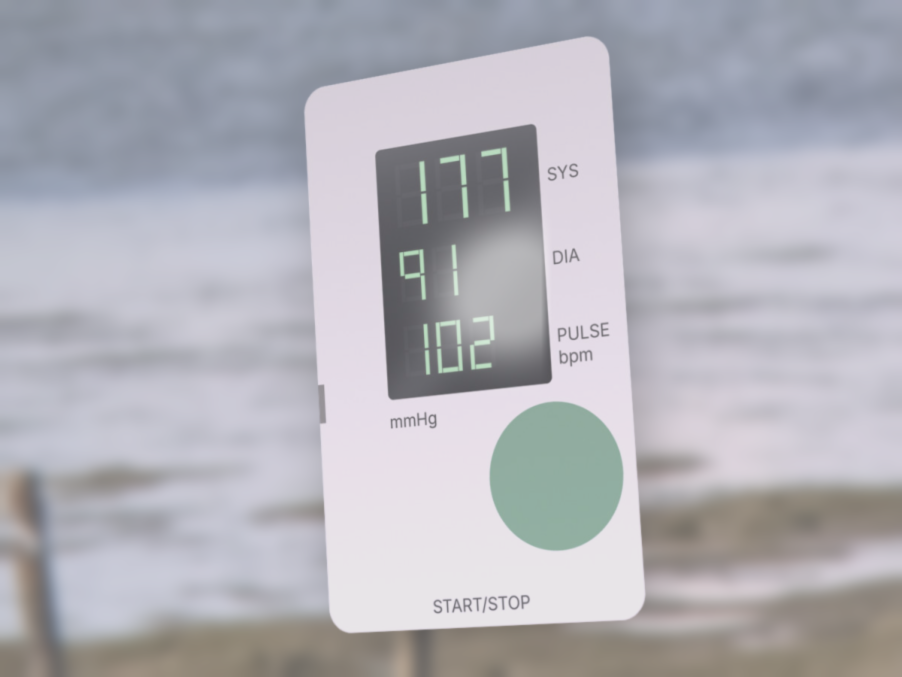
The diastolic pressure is value=91 unit=mmHg
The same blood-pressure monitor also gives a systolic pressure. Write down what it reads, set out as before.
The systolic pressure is value=177 unit=mmHg
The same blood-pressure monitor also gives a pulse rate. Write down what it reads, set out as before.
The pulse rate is value=102 unit=bpm
